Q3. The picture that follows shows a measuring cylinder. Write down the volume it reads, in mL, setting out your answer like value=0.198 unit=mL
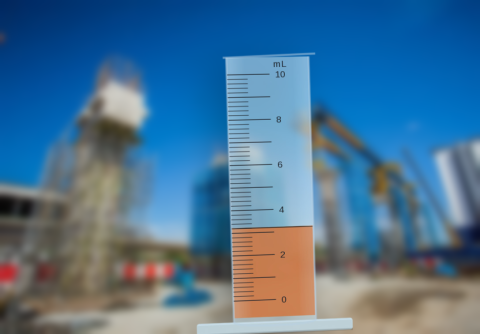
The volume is value=3.2 unit=mL
